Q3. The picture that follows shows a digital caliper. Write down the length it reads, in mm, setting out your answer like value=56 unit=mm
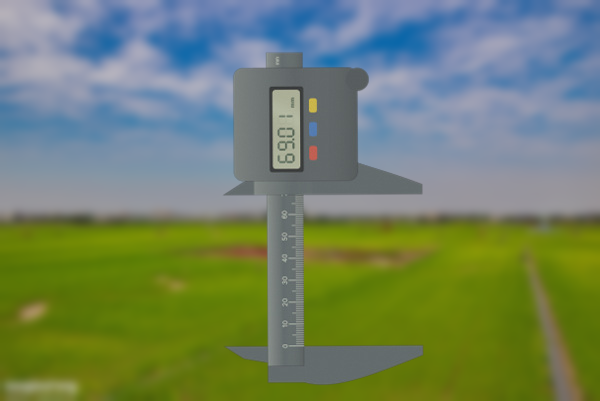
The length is value=69.01 unit=mm
